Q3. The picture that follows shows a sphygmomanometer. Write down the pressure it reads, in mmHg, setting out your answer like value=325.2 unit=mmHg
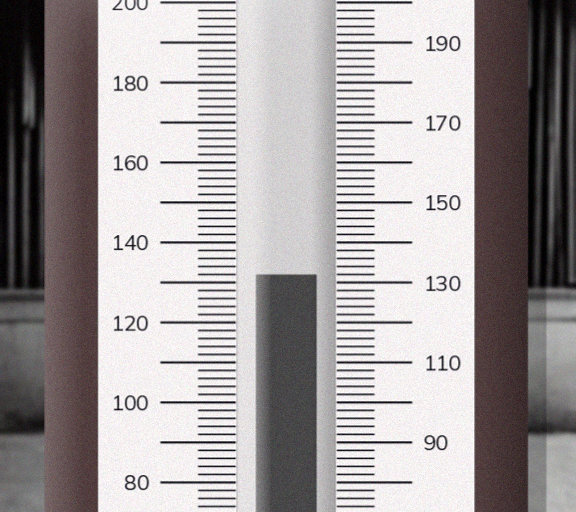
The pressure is value=132 unit=mmHg
